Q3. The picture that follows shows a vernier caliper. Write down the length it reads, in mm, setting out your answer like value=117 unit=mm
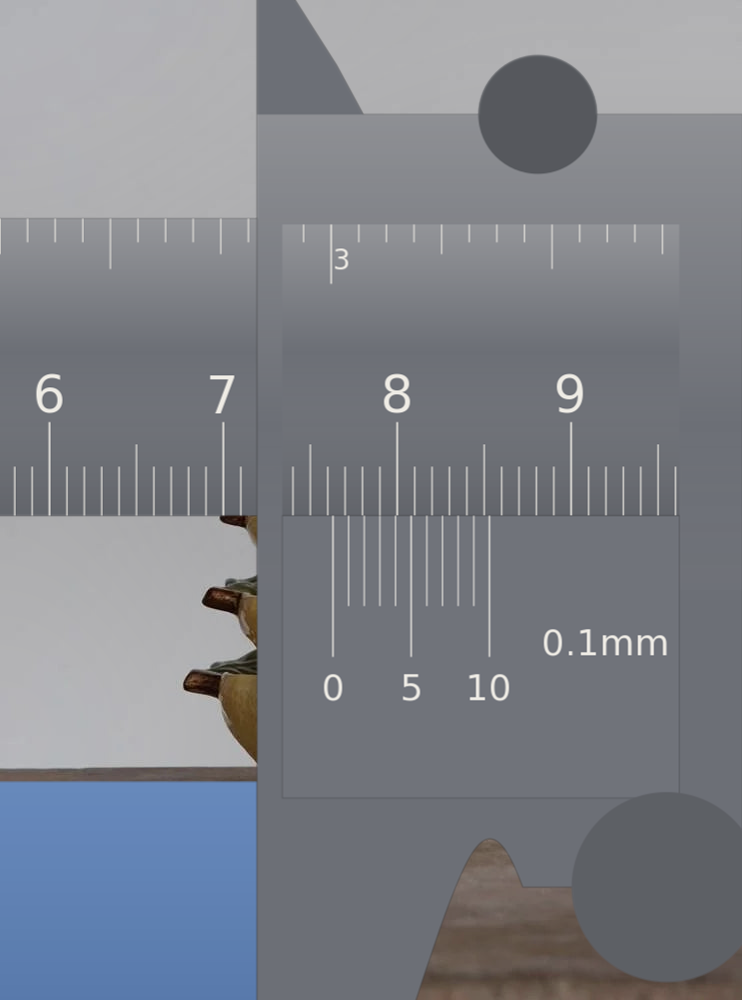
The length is value=76.3 unit=mm
